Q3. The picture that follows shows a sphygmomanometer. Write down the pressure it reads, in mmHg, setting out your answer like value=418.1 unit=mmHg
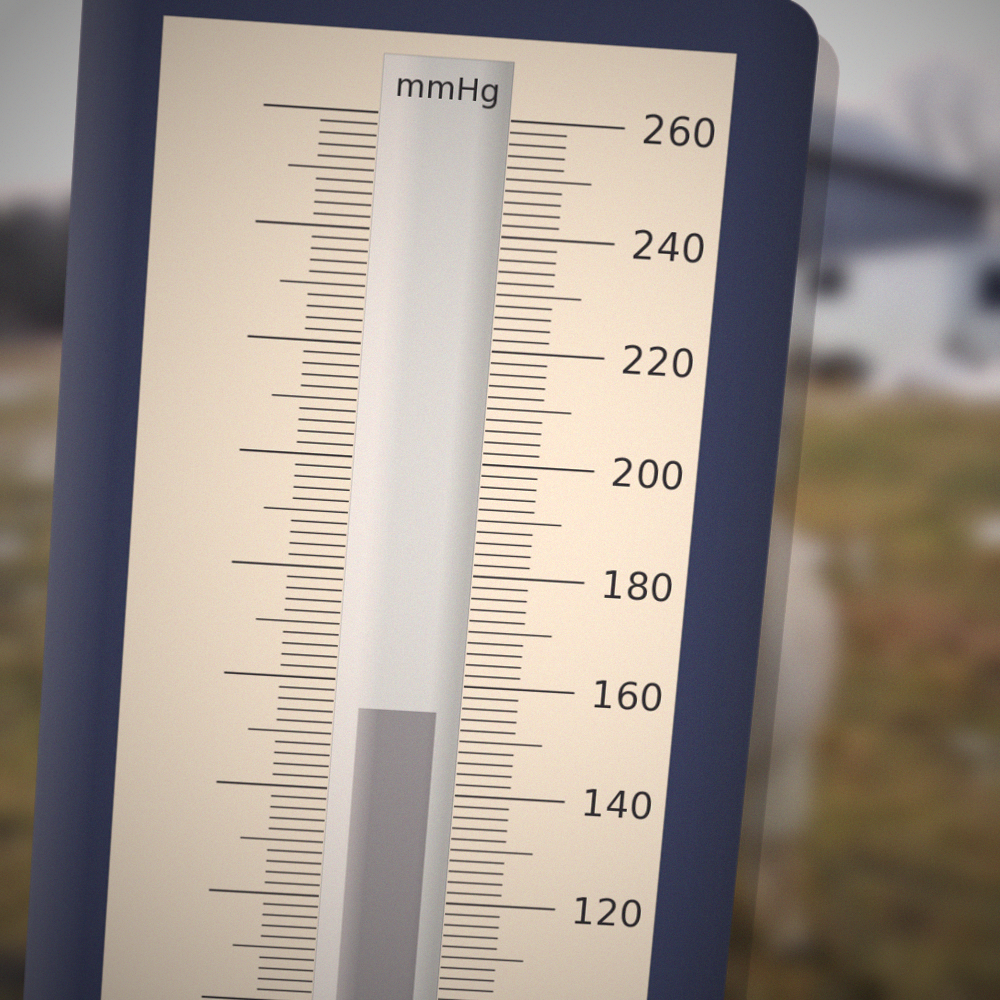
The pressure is value=155 unit=mmHg
